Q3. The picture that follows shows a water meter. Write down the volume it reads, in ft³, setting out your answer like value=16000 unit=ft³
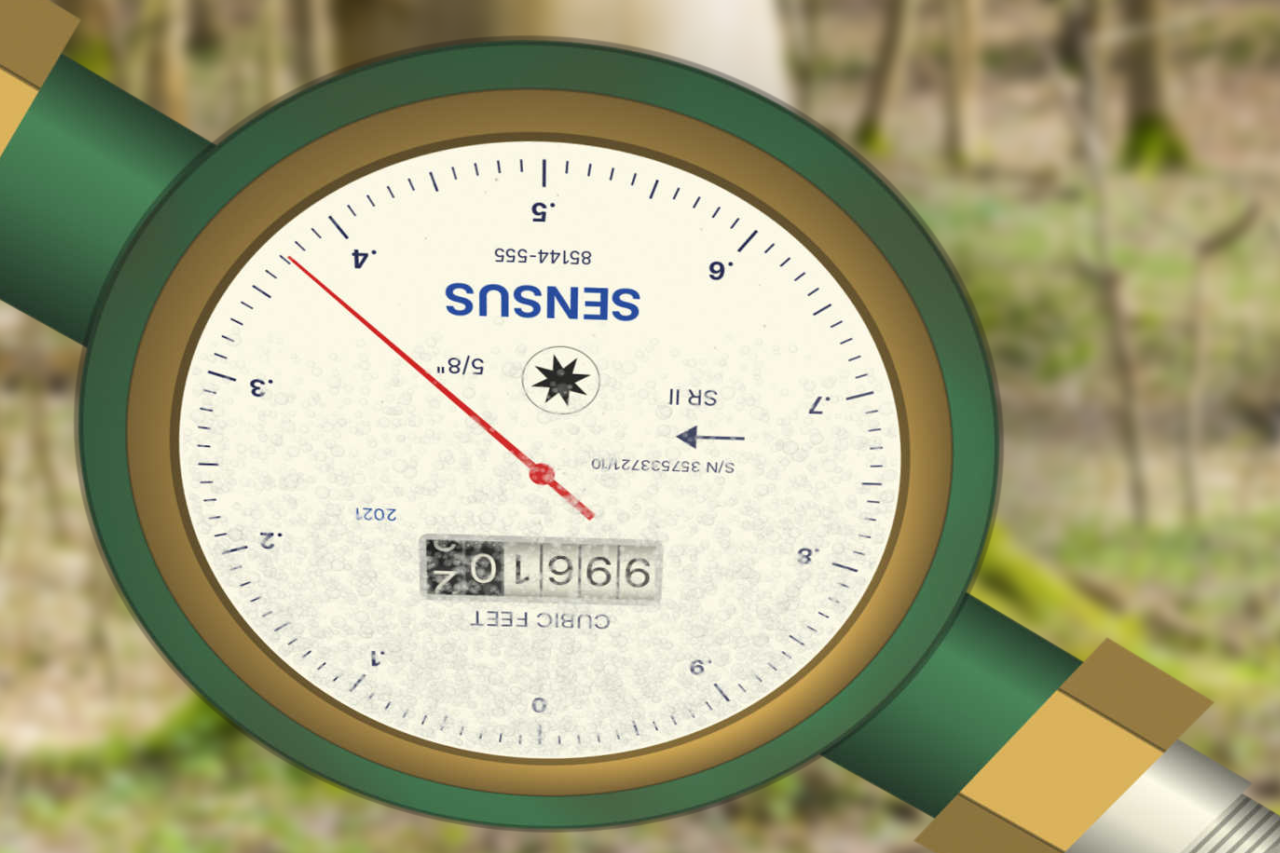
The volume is value=996102.37 unit=ft³
